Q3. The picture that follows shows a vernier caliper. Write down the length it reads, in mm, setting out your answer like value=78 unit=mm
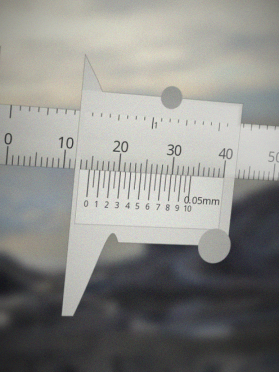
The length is value=14.6 unit=mm
